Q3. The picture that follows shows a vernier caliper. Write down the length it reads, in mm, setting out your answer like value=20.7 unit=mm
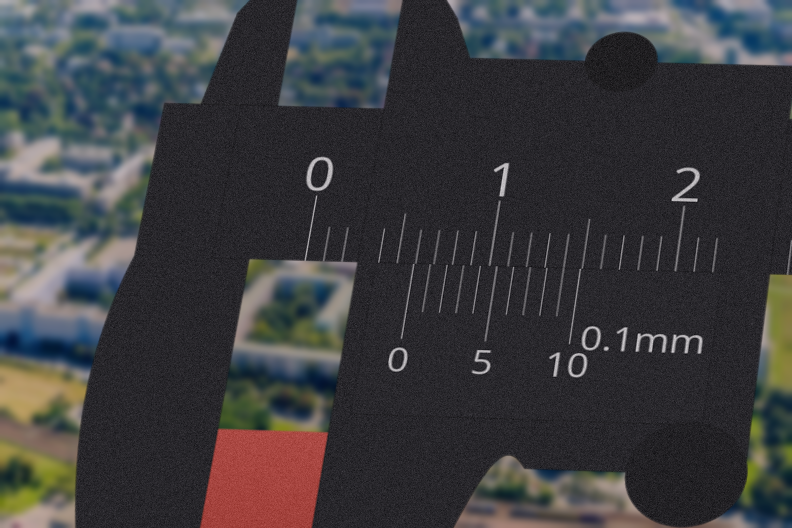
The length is value=5.9 unit=mm
